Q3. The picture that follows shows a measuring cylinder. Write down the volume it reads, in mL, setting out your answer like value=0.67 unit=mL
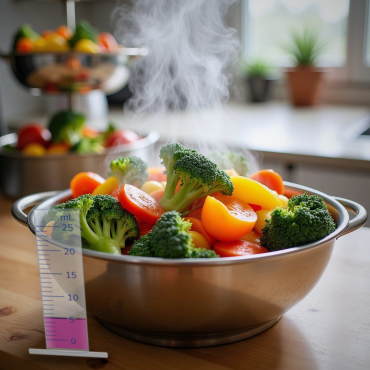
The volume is value=5 unit=mL
